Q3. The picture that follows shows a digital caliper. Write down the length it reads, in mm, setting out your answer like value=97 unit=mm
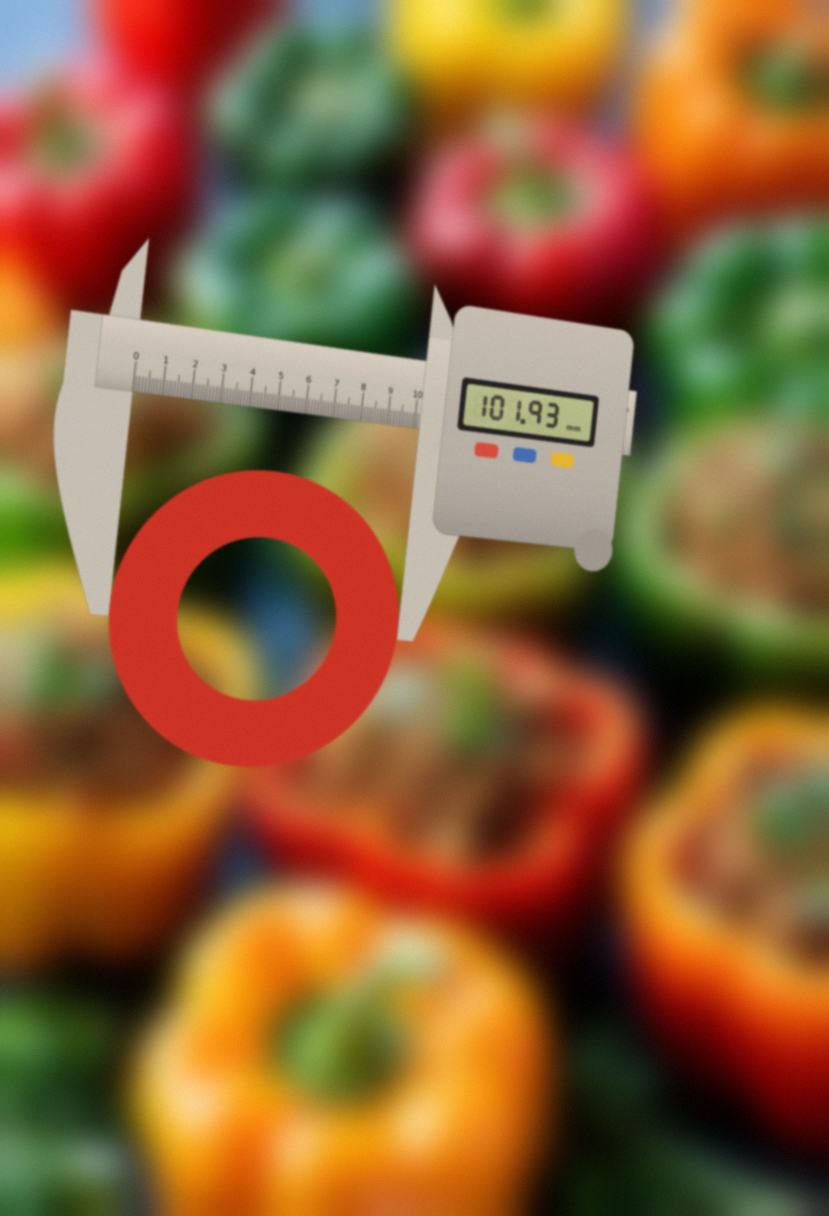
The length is value=101.93 unit=mm
